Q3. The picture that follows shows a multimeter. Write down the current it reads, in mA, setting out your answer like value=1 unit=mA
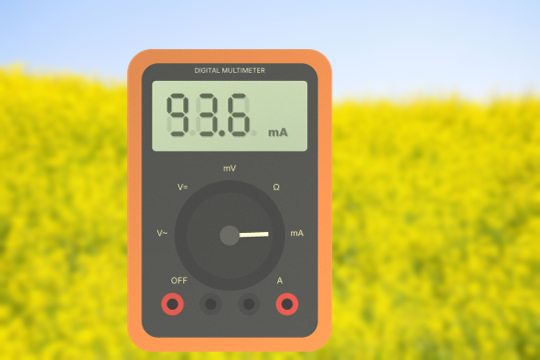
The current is value=93.6 unit=mA
